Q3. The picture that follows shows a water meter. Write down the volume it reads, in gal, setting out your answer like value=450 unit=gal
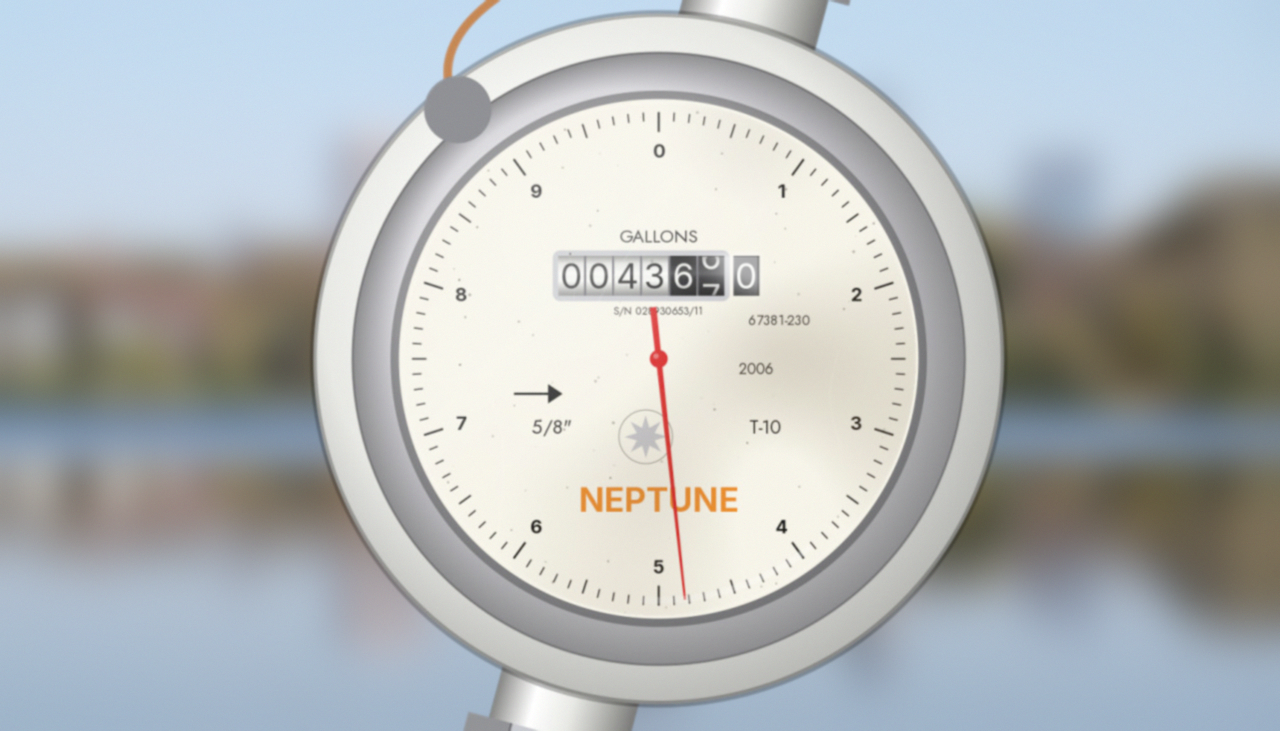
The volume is value=43664.8 unit=gal
